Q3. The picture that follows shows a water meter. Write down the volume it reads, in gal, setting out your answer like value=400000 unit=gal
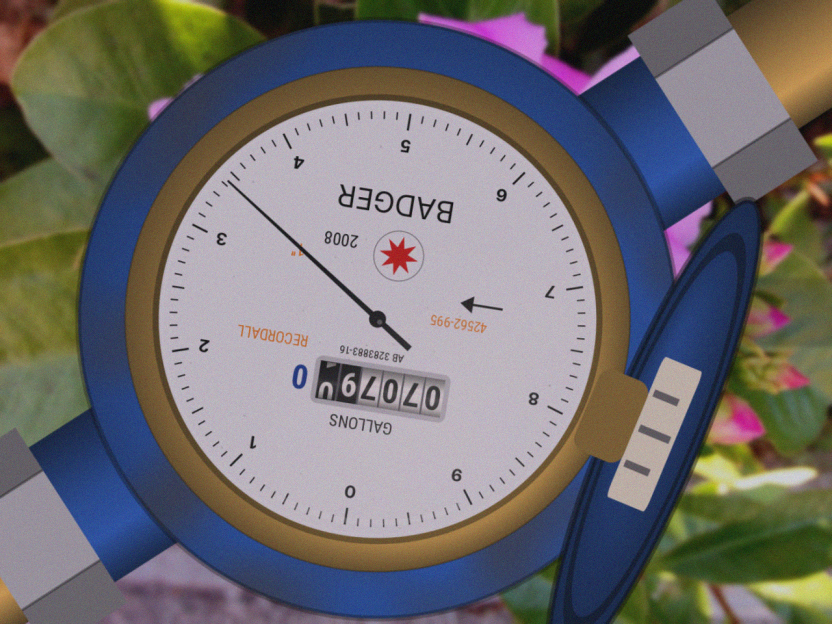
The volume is value=707903.4 unit=gal
